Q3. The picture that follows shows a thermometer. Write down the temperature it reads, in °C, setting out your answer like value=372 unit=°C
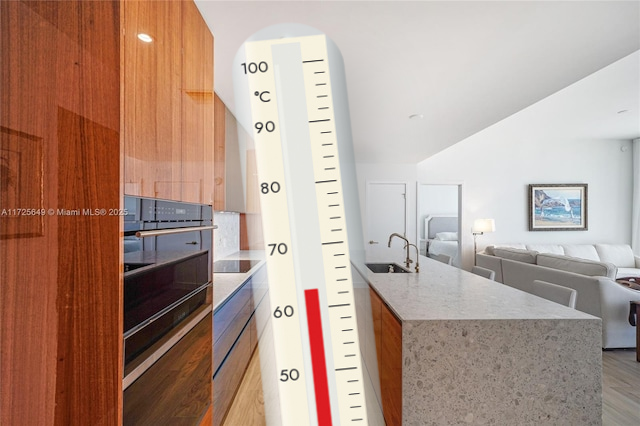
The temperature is value=63 unit=°C
